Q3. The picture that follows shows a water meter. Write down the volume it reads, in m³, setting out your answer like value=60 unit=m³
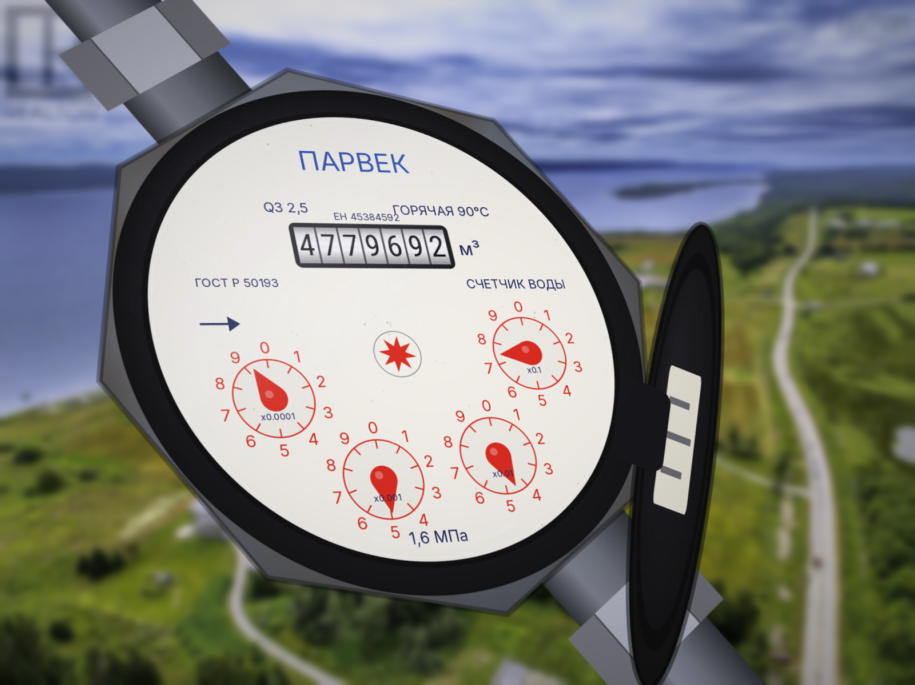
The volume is value=4779692.7449 unit=m³
